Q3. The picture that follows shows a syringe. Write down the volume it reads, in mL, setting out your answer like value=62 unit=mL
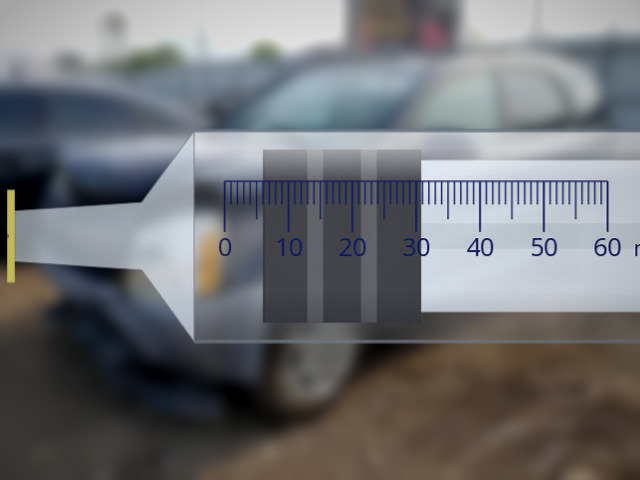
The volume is value=6 unit=mL
